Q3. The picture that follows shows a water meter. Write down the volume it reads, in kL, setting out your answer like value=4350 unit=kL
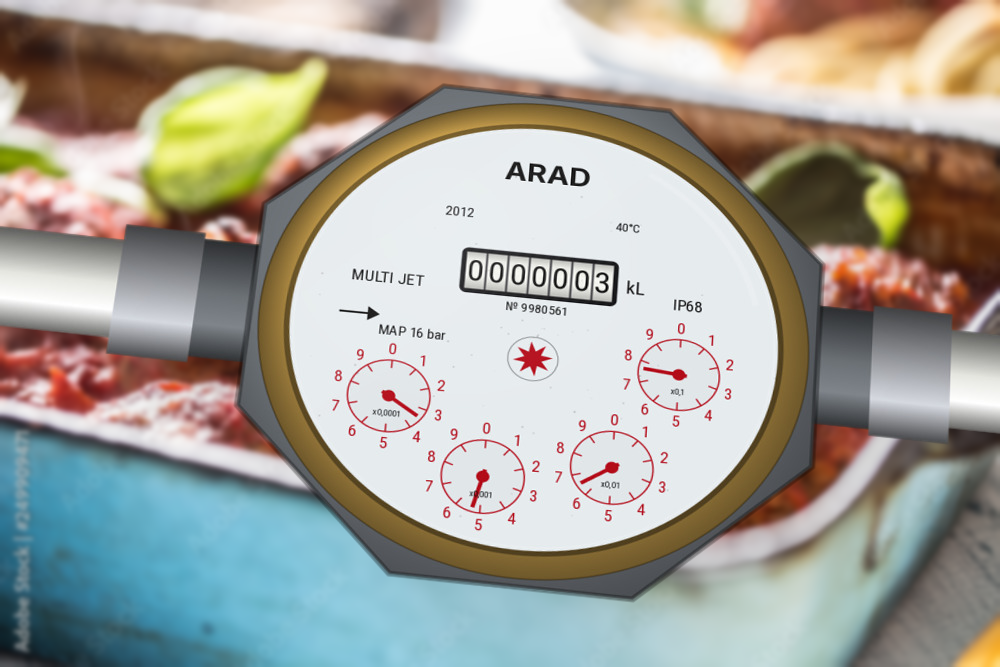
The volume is value=3.7653 unit=kL
